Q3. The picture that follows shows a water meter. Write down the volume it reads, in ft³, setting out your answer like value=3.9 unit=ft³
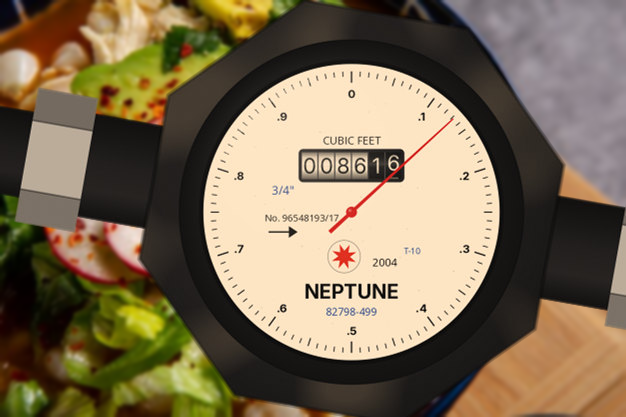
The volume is value=8616.13 unit=ft³
